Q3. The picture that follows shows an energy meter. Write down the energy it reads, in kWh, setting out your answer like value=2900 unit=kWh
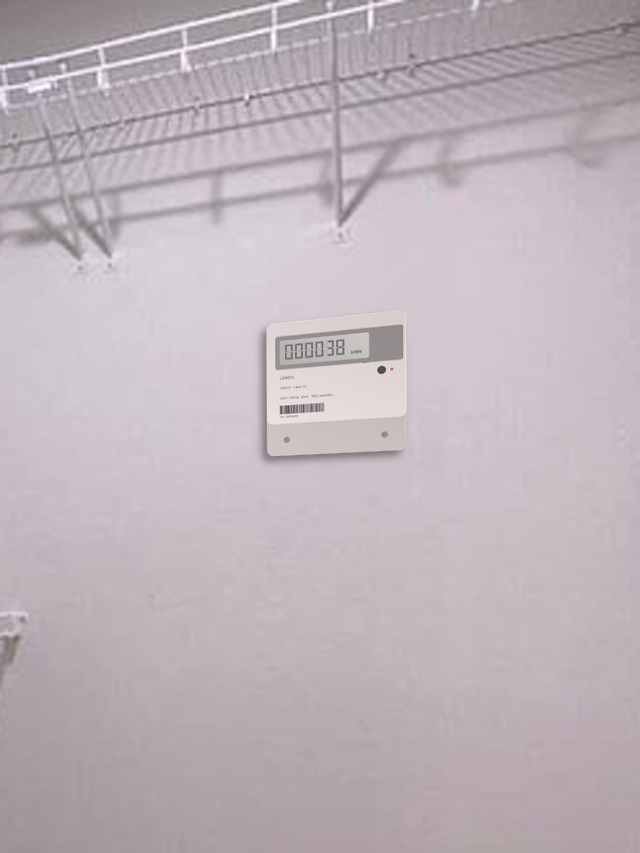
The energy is value=38 unit=kWh
